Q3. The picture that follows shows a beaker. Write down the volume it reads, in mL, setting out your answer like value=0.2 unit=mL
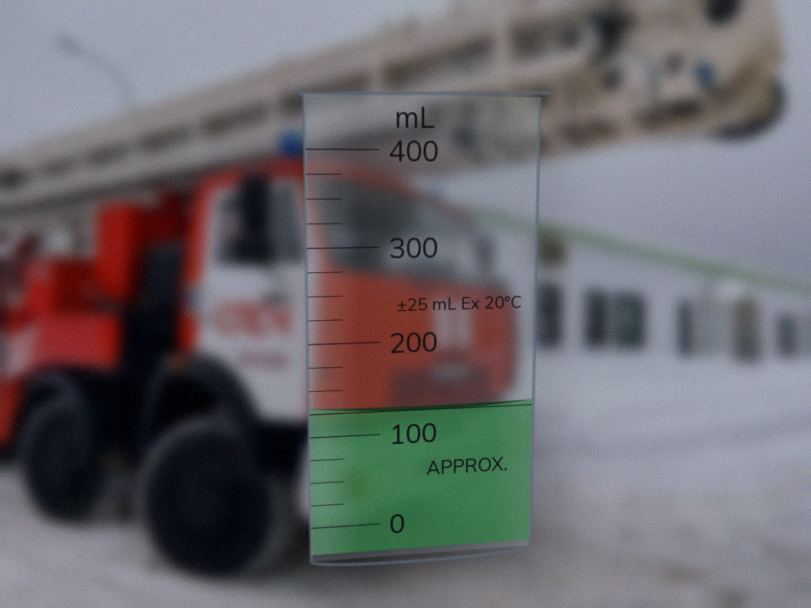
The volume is value=125 unit=mL
